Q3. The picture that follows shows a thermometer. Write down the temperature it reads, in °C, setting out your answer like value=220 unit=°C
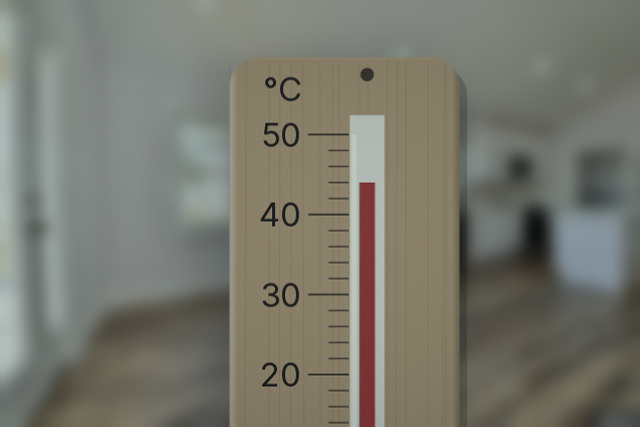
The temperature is value=44 unit=°C
